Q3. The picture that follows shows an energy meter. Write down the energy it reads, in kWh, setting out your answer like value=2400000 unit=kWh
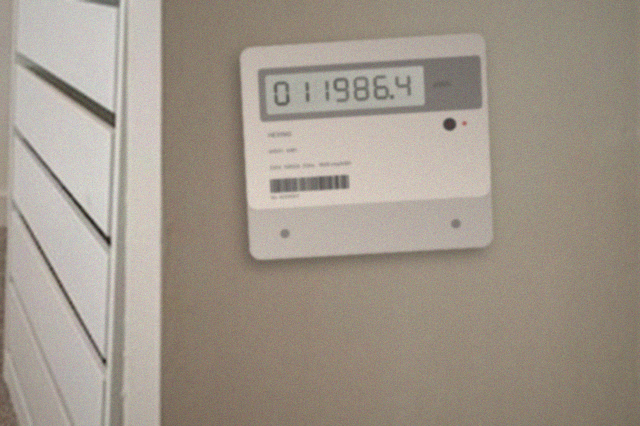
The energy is value=11986.4 unit=kWh
